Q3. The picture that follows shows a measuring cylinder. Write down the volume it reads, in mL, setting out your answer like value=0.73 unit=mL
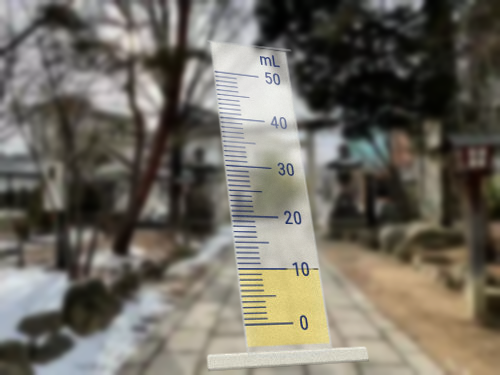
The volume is value=10 unit=mL
